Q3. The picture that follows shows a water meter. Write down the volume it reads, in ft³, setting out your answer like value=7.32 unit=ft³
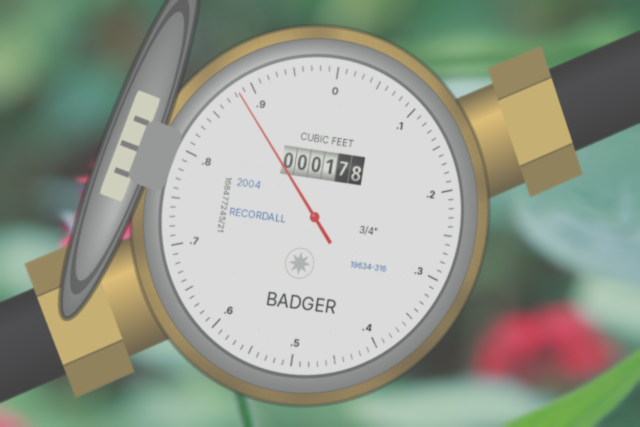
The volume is value=177.88 unit=ft³
